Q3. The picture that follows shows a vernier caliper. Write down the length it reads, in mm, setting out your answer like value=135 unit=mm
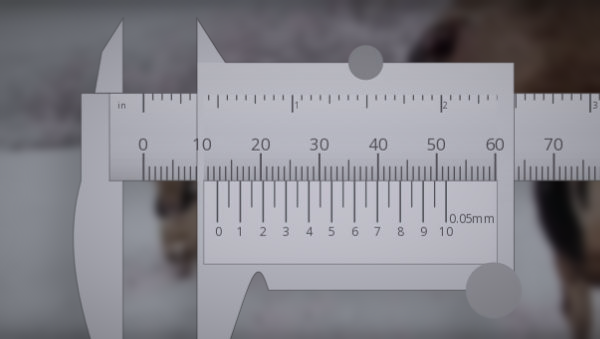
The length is value=12.6 unit=mm
